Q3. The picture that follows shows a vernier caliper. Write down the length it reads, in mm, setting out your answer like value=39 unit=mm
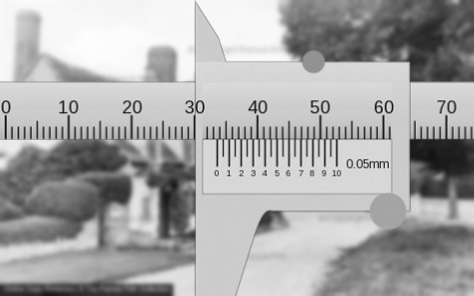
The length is value=33.6 unit=mm
